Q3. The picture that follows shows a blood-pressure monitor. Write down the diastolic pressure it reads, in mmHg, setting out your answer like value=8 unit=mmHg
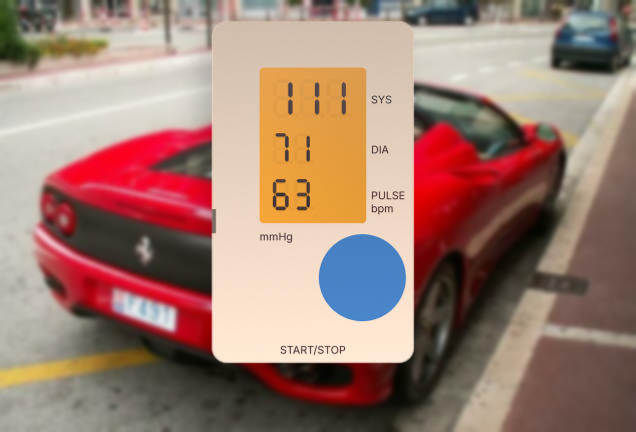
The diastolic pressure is value=71 unit=mmHg
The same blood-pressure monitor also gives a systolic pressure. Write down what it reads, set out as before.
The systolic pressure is value=111 unit=mmHg
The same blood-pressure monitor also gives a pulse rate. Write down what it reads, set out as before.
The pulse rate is value=63 unit=bpm
